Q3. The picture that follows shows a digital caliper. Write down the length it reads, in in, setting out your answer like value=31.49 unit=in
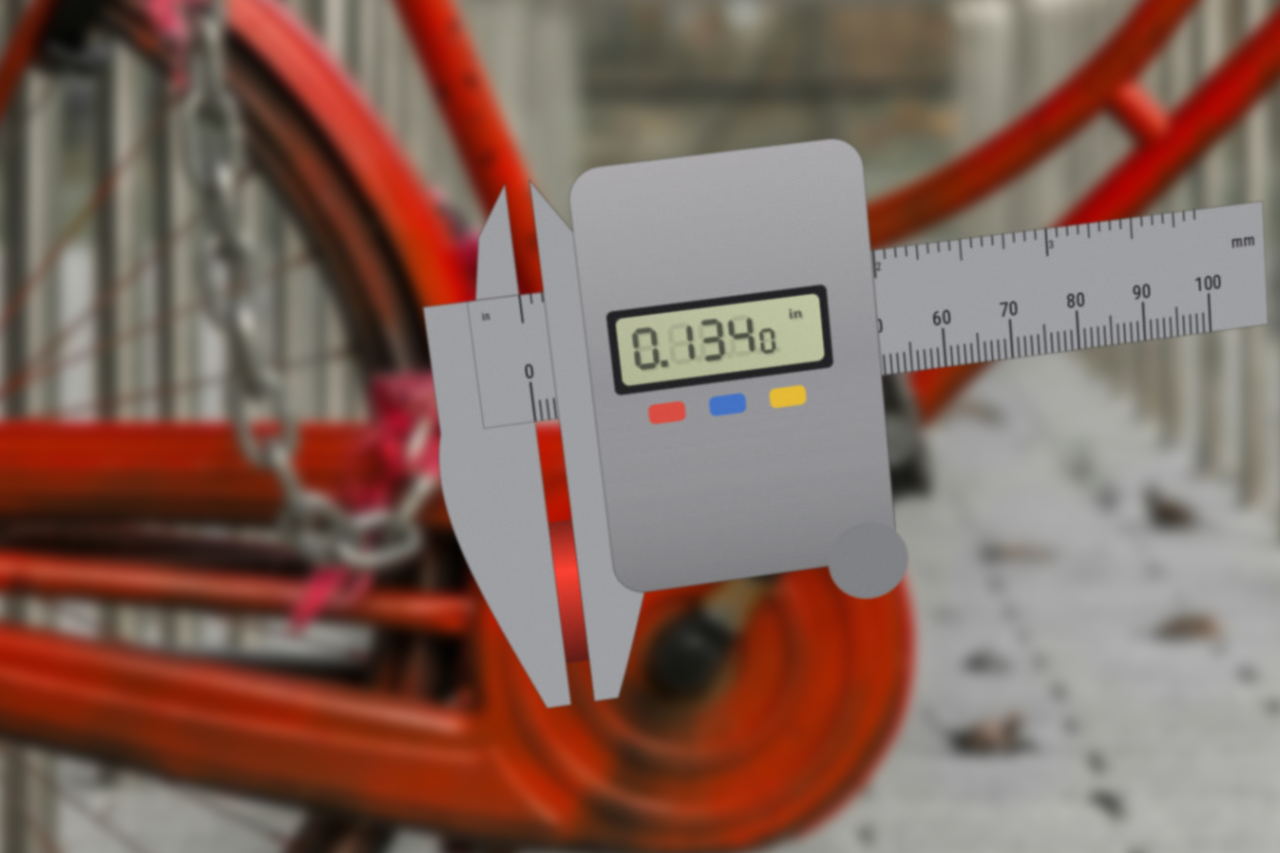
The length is value=0.1340 unit=in
